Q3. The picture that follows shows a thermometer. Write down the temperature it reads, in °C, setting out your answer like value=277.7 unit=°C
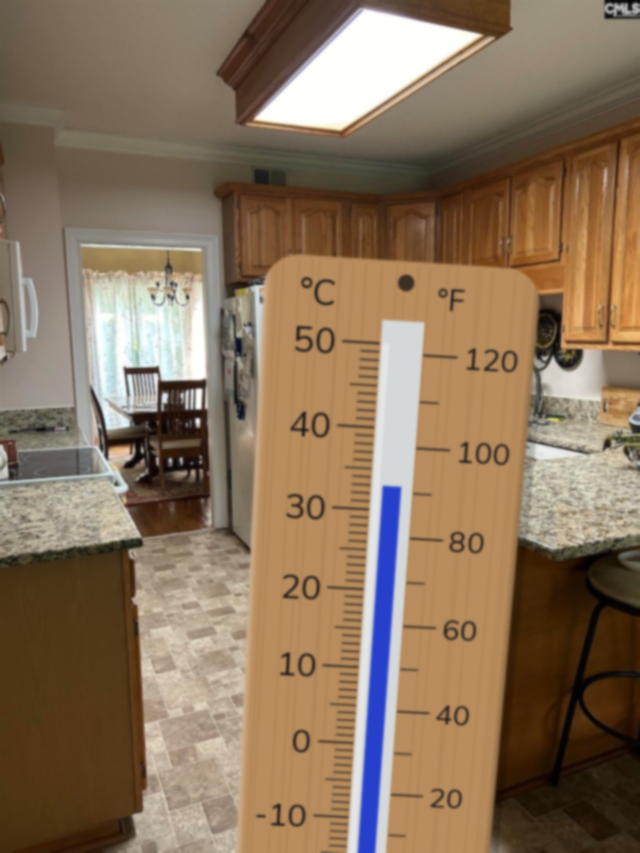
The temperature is value=33 unit=°C
